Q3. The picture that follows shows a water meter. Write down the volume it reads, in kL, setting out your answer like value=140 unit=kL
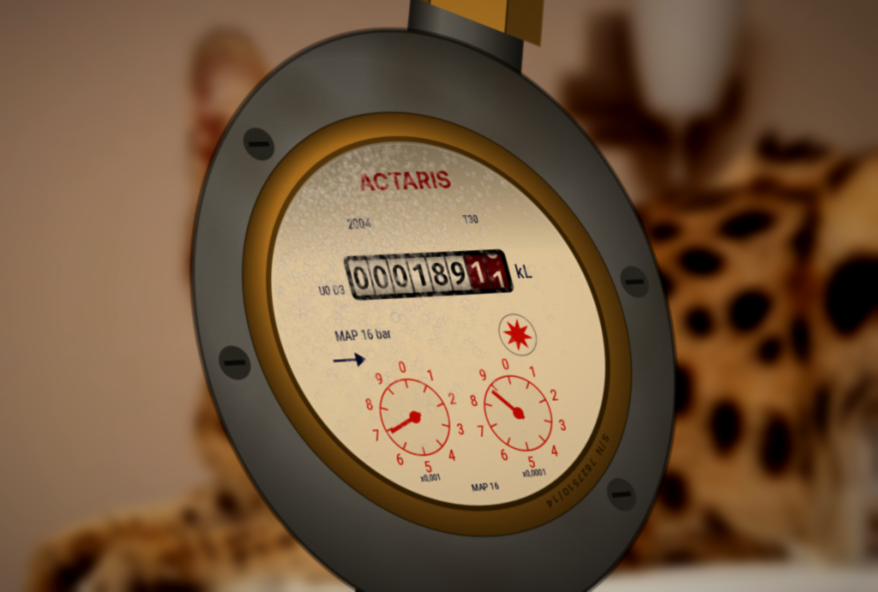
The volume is value=189.1068 unit=kL
